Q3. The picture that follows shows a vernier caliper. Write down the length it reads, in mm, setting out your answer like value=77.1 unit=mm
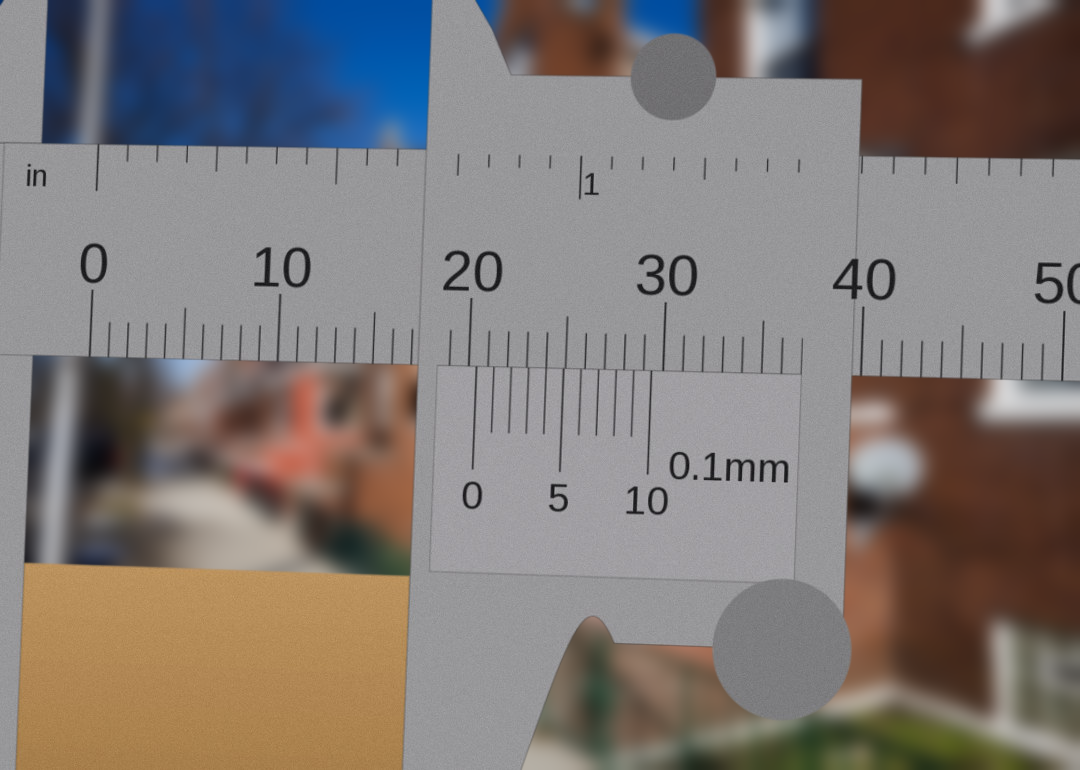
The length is value=20.4 unit=mm
